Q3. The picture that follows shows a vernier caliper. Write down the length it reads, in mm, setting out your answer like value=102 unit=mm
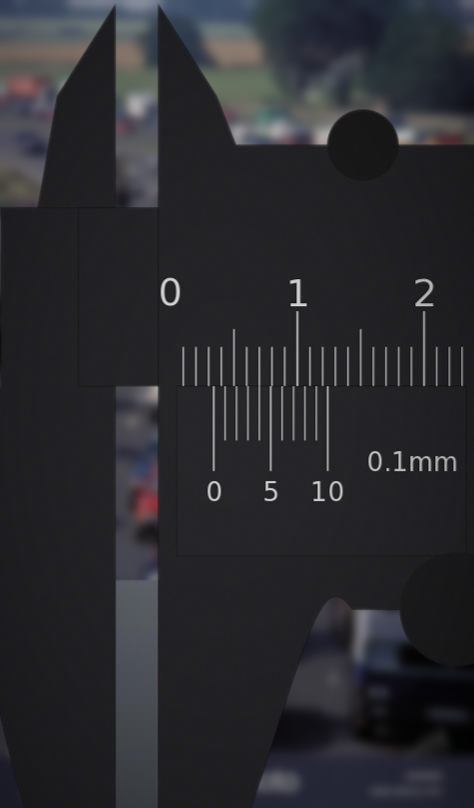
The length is value=3.4 unit=mm
